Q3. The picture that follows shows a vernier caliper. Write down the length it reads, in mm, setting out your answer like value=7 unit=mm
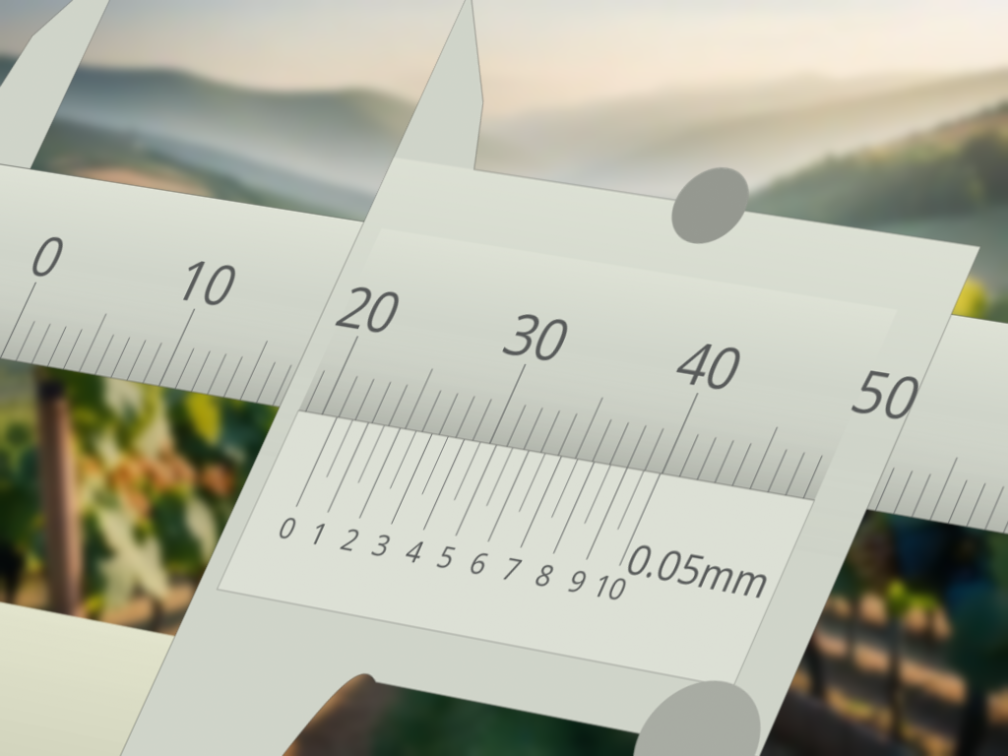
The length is value=20.9 unit=mm
